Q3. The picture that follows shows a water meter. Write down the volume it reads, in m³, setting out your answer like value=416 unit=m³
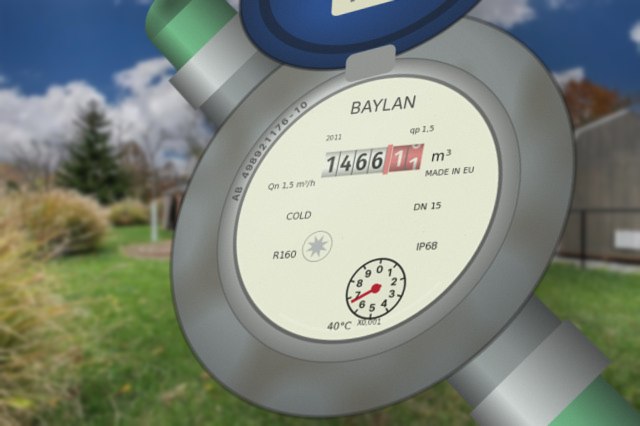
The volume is value=1466.106 unit=m³
